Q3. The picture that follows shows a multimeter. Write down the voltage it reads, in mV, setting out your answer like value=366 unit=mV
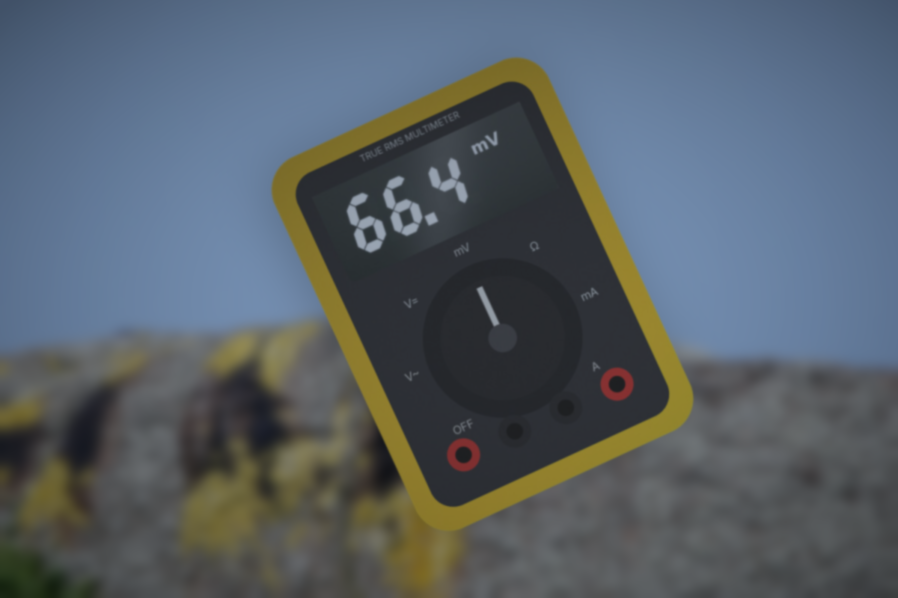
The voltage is value=66.4 unit=mV
